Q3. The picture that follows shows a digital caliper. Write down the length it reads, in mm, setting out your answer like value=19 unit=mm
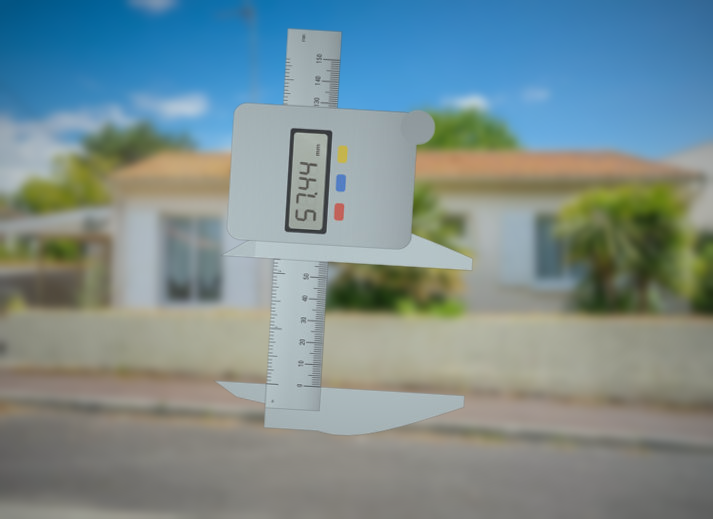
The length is value=57.44 unit=mm
